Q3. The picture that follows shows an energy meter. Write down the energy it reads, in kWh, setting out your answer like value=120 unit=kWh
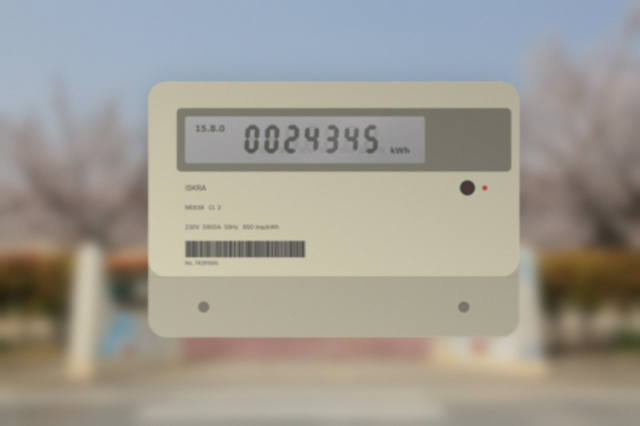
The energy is value=24345 unit=kWh
